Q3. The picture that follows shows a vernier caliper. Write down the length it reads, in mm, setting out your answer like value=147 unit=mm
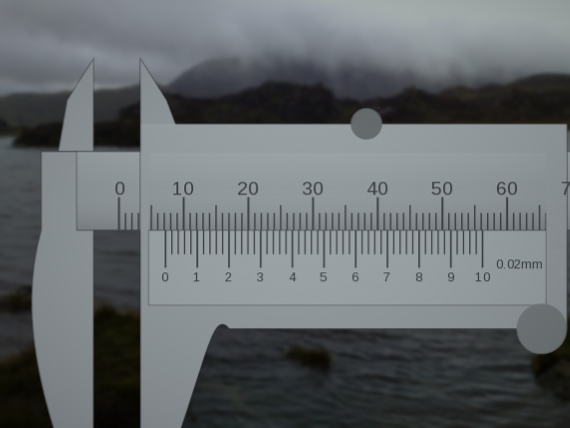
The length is value=7.2 unit=mm
